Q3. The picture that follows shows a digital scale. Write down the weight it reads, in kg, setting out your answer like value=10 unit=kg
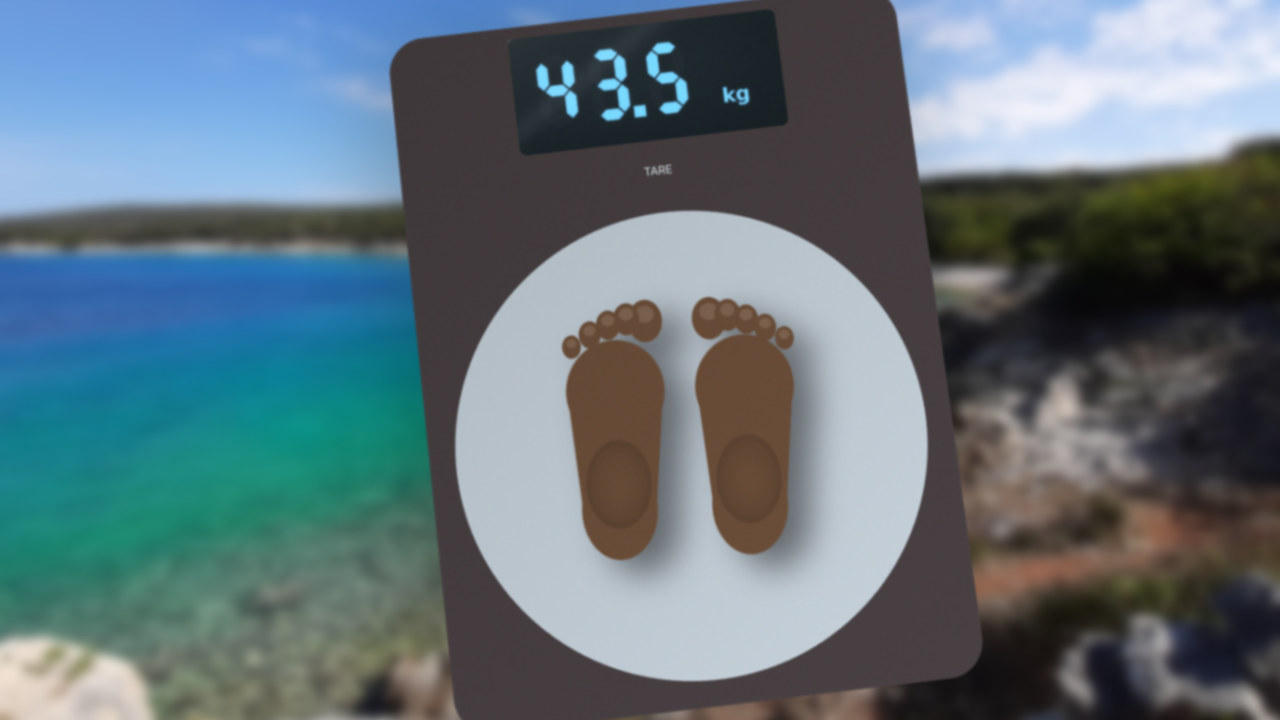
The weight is value=43.5 unit=kg
